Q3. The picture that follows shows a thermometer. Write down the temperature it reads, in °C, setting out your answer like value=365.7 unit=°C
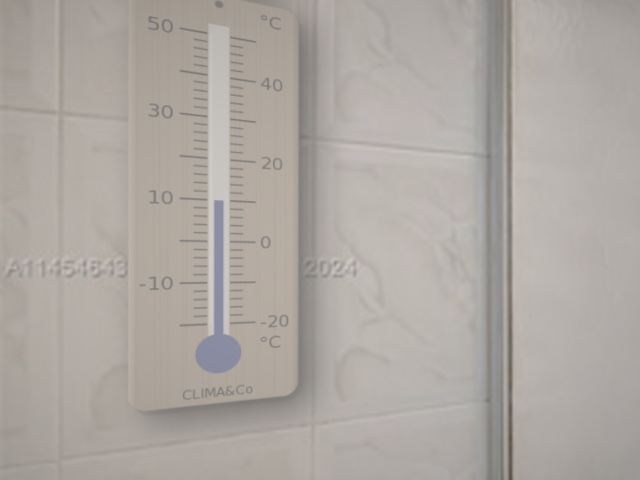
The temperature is value=10 unit=°C
